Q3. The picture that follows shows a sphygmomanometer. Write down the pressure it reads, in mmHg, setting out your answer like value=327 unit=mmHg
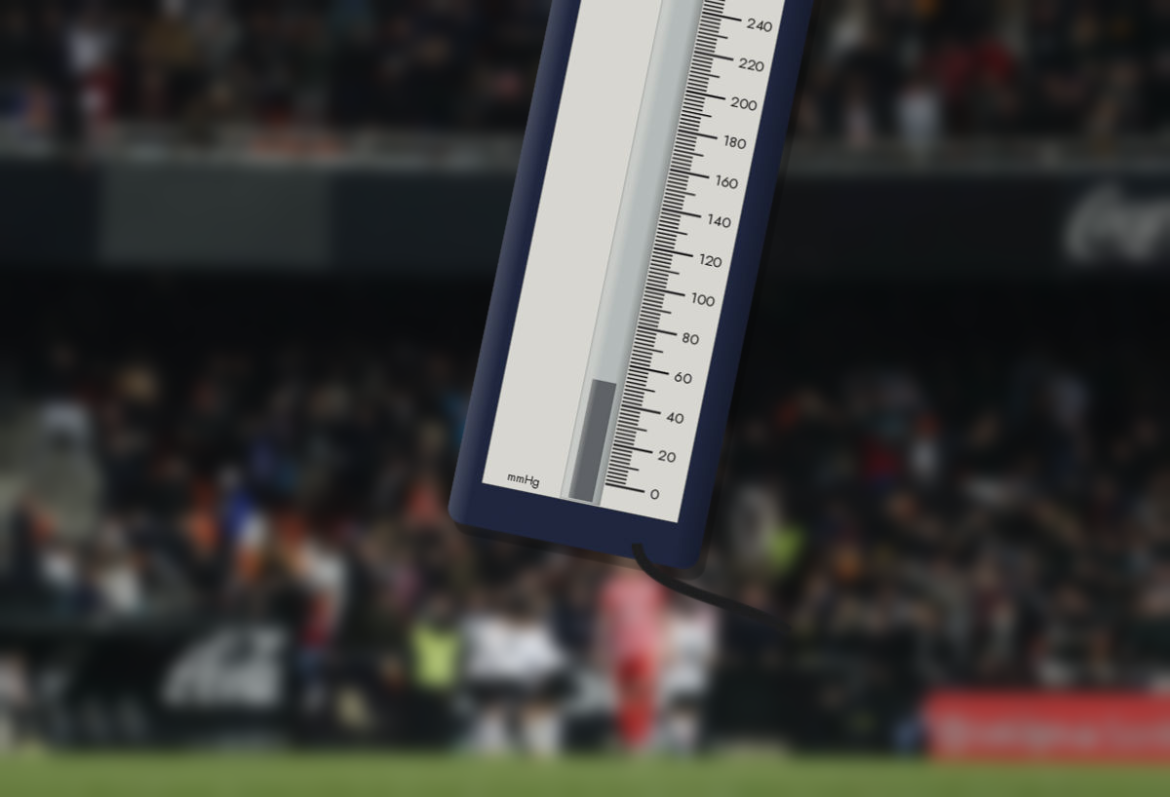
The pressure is value=50 unit=mmHg
